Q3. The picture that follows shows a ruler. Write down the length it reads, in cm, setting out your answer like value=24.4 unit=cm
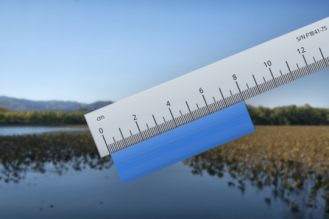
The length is value=8 unit=cm
